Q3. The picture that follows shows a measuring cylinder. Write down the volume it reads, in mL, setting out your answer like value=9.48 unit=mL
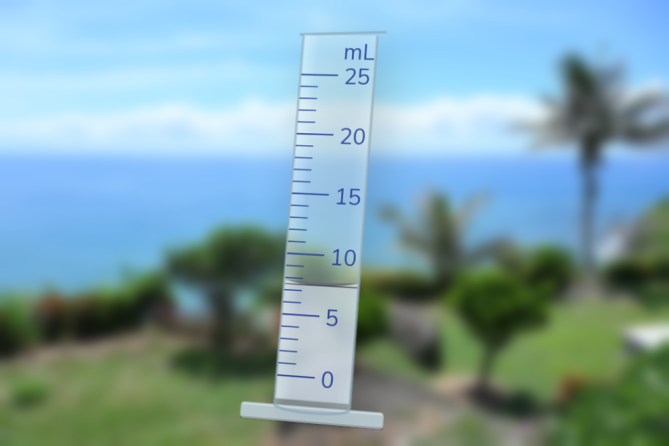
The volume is value=7.5 unit=mL
